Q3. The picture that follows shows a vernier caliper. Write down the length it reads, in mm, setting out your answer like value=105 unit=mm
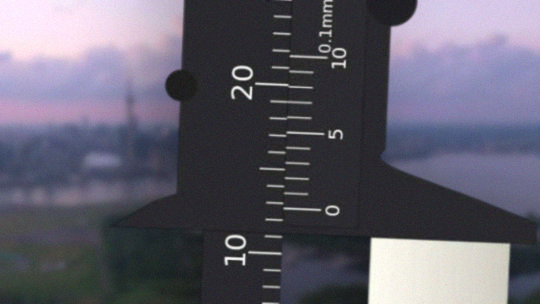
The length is value=12.7 unit=mm
